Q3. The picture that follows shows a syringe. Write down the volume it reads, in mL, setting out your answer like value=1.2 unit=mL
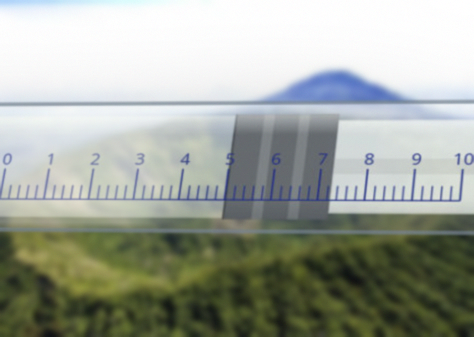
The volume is value=5 unit=mL
